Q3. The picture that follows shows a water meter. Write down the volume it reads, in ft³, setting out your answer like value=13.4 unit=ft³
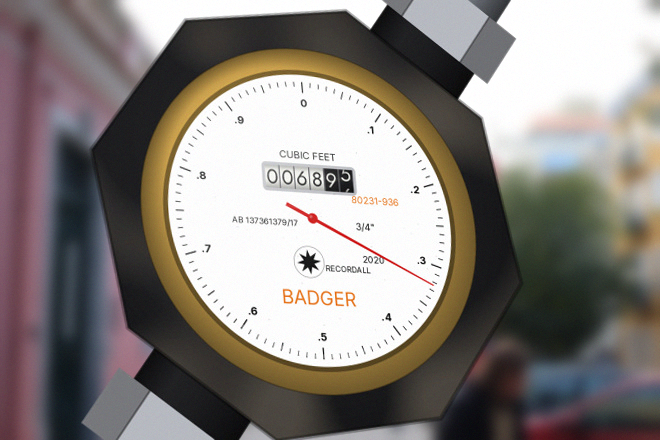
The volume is value=6895.32 unit=ft³
